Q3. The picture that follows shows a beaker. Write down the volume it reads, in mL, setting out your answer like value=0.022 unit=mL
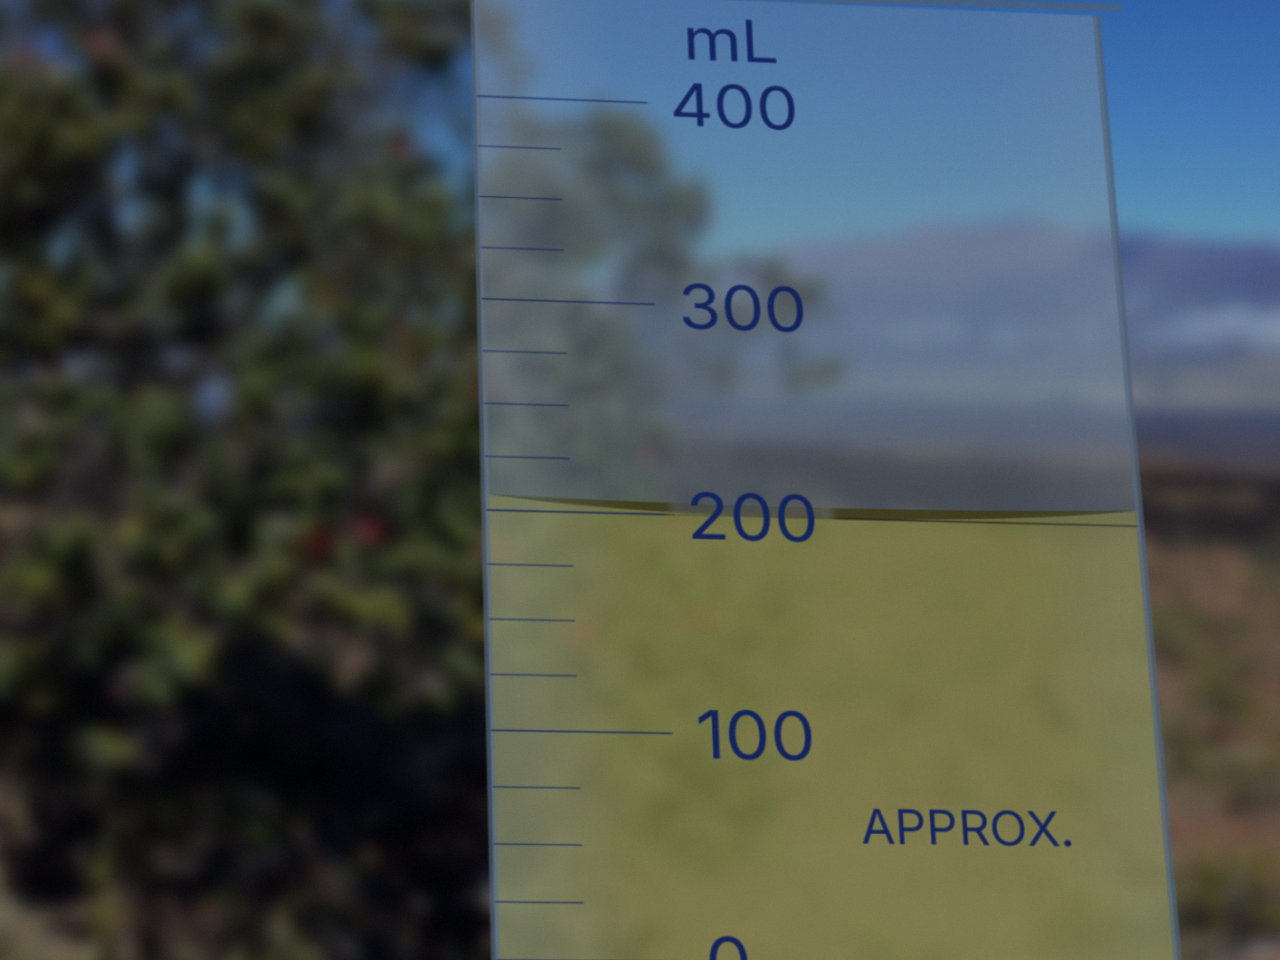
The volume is value=200 unit=mL
